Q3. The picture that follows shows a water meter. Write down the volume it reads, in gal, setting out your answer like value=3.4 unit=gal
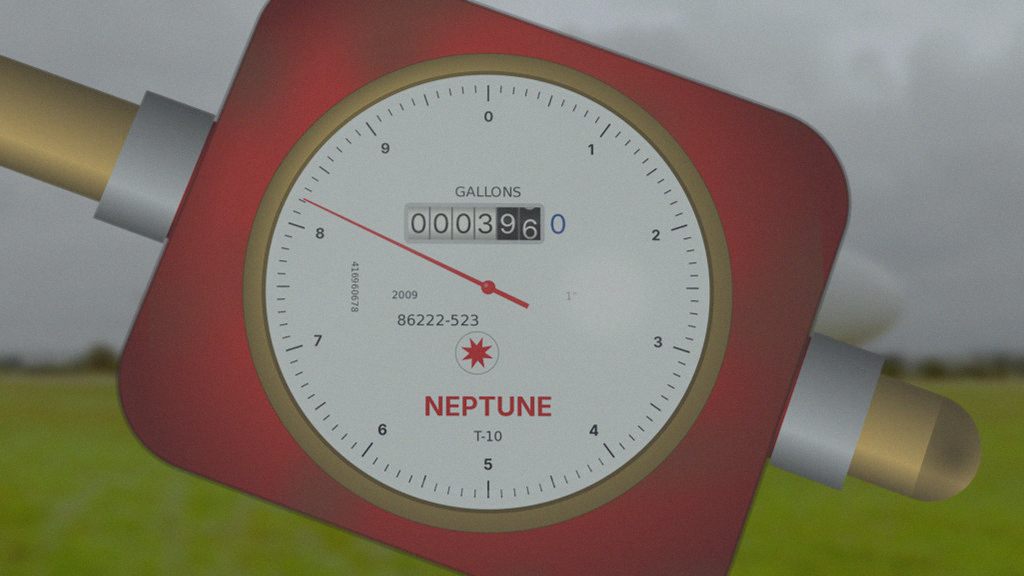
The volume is value=3958.2 unit=gal
